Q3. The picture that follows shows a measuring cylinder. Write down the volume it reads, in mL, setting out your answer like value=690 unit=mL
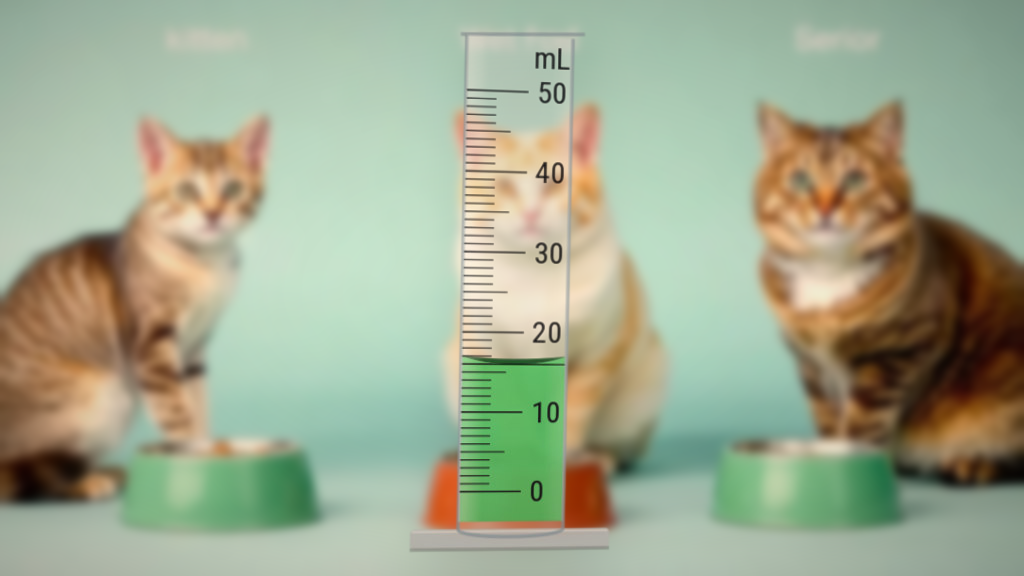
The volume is value=16 unit=mL
